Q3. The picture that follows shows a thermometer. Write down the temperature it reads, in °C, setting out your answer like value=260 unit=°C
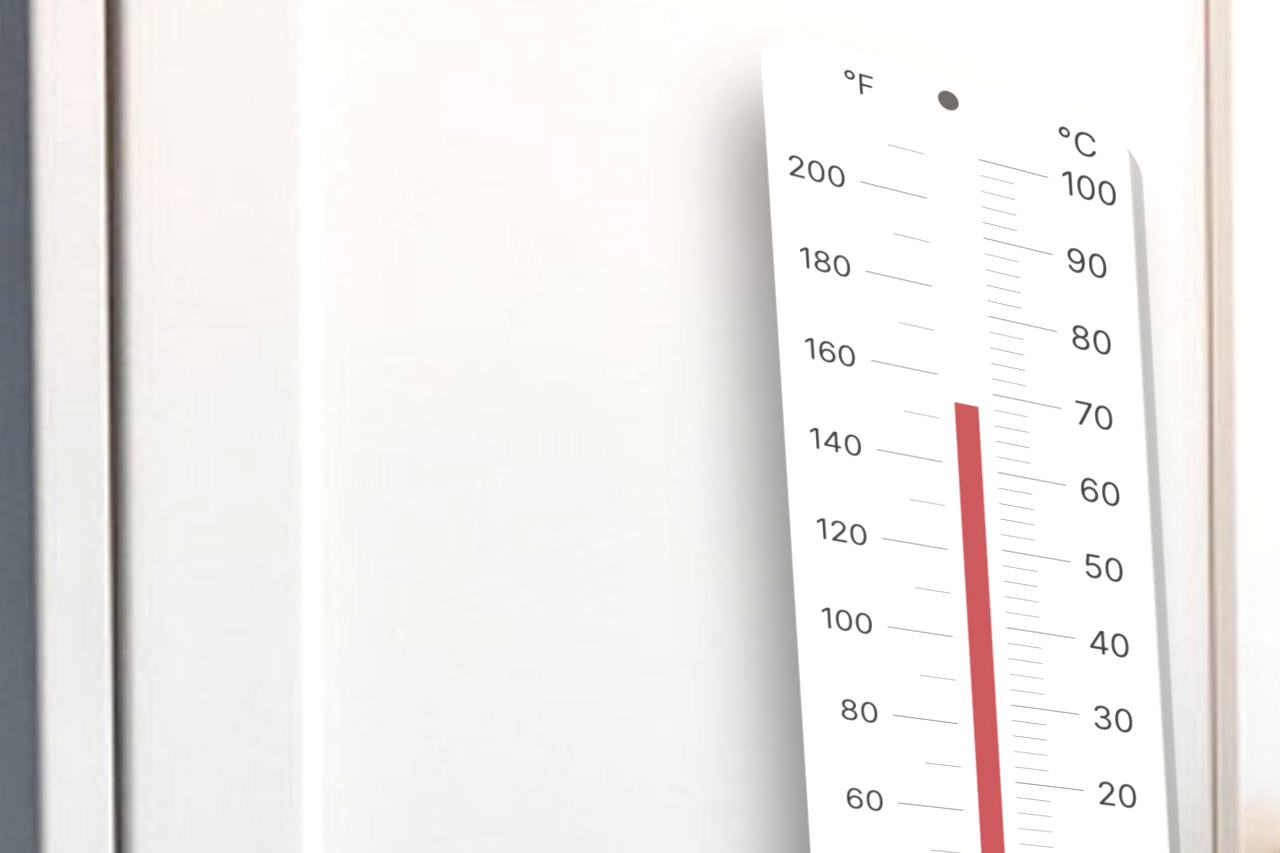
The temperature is value=68 unit=°C
